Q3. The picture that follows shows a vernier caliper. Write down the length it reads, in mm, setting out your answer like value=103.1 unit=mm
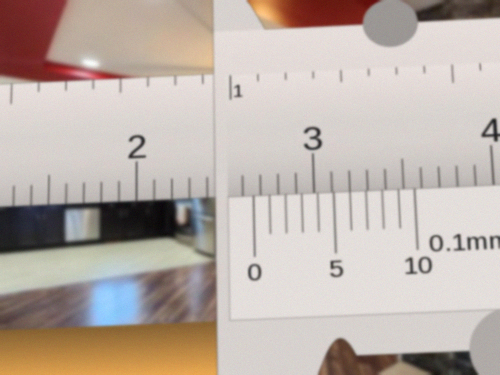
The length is value=26.6 unit=mm
